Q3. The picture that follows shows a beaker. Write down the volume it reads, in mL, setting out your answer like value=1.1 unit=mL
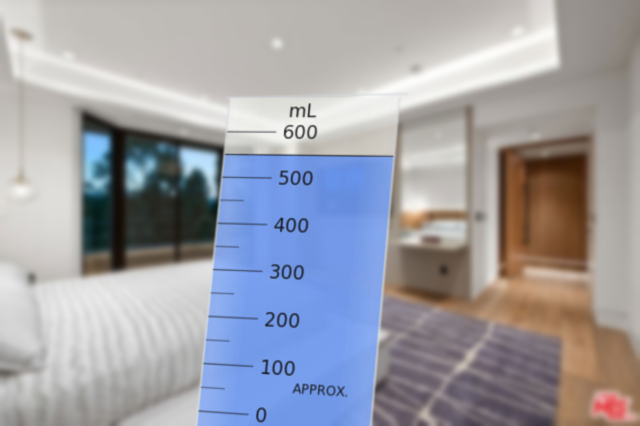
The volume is value=550 unit=mL
